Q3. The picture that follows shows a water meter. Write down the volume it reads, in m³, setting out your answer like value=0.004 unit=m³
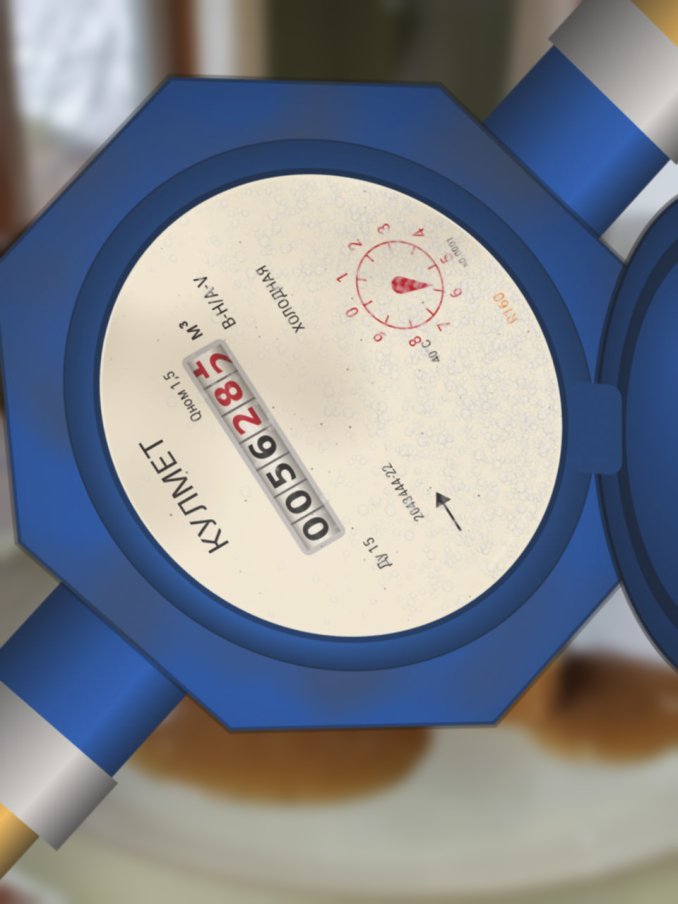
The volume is value=56.2815 unit=m³
